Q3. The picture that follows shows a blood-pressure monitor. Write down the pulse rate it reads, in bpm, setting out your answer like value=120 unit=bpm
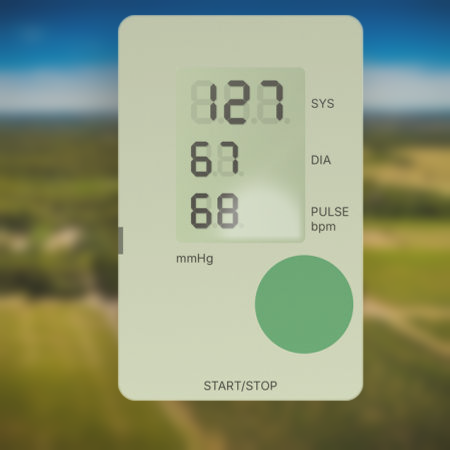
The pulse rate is value=68 unit=bpm
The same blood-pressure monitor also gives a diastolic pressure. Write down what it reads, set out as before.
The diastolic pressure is value=67 unit=mmHg
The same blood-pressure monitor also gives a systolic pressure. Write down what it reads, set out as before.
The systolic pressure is value=127 unit=mmHg
